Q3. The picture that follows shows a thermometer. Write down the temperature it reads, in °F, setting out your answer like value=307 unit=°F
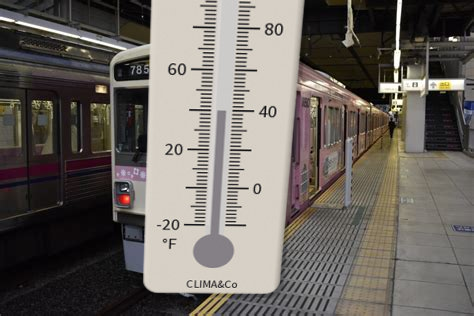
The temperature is value=40 unit=°F
